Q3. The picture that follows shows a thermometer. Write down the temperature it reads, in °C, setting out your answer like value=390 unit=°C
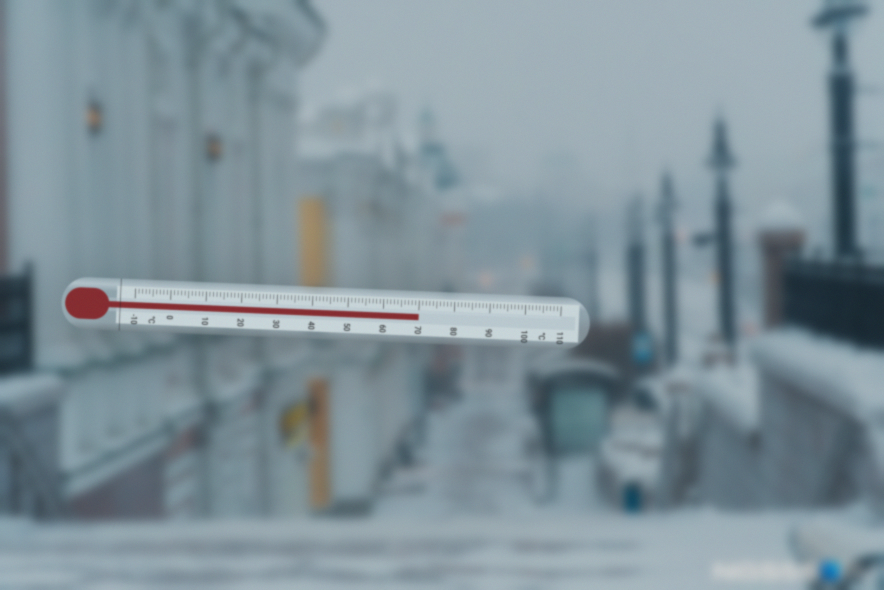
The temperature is value=70 unit=°C
